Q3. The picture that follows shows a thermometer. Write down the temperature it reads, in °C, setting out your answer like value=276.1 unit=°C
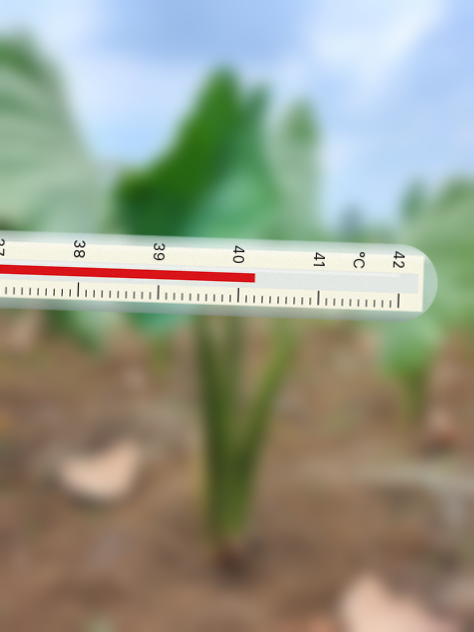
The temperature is value=40.2 unit=°C
